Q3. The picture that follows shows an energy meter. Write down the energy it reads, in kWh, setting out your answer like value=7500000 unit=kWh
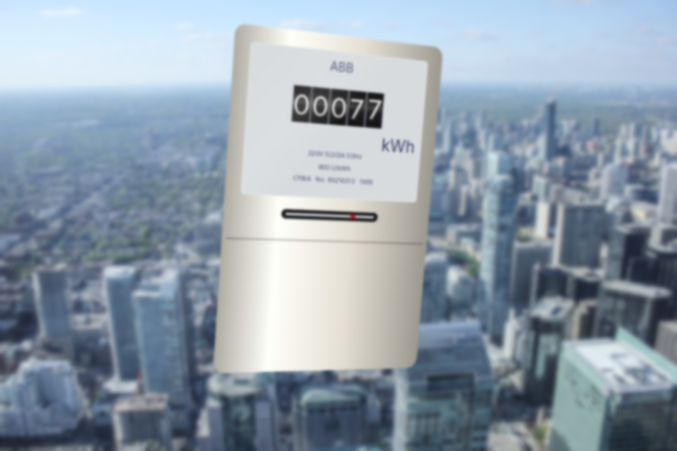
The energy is value=77 unit=kWh
